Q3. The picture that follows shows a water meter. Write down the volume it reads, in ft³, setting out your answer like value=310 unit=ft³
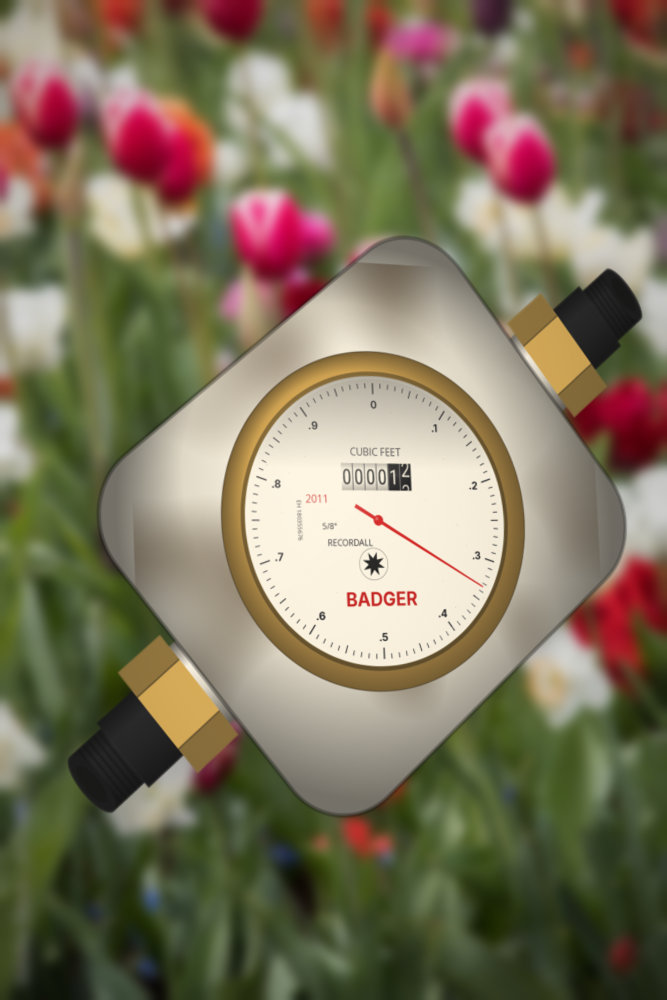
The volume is value=12.33 unit=ft³
